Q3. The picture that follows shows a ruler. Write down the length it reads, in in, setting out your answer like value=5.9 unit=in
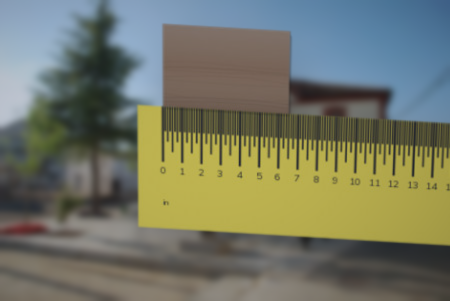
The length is value=6.5 unit=in
